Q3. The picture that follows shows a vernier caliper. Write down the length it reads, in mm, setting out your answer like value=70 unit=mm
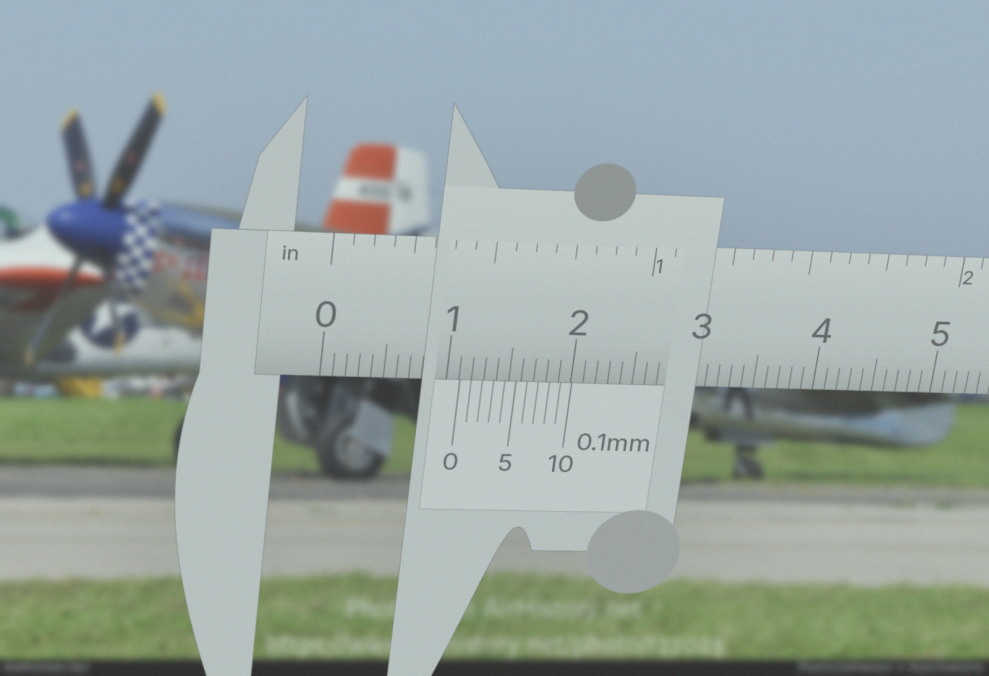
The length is value=11.1 unit=mm
